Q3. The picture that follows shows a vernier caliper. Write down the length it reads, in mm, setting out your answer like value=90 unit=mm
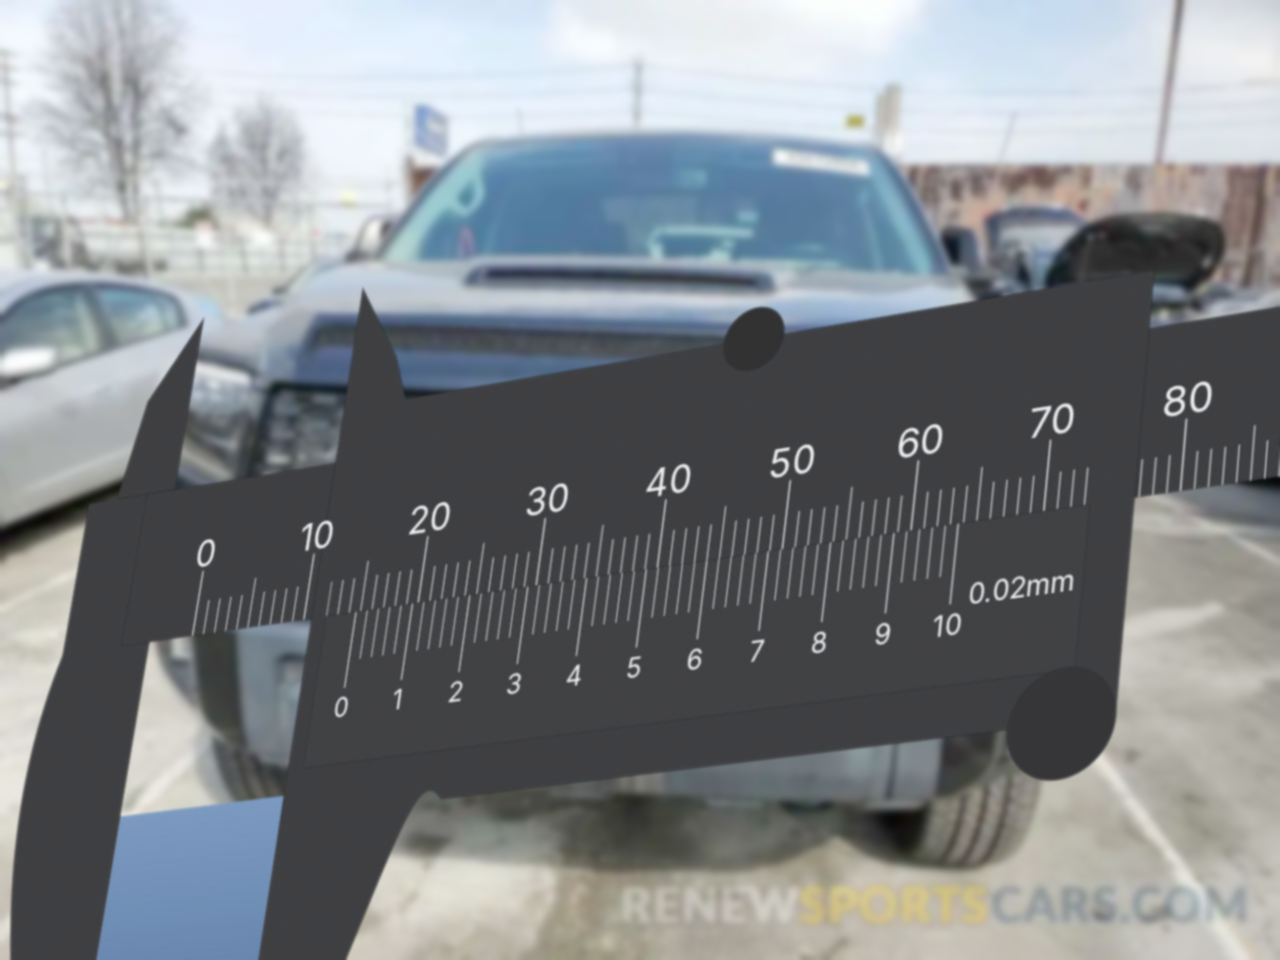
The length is value=14.6 unit=mm
